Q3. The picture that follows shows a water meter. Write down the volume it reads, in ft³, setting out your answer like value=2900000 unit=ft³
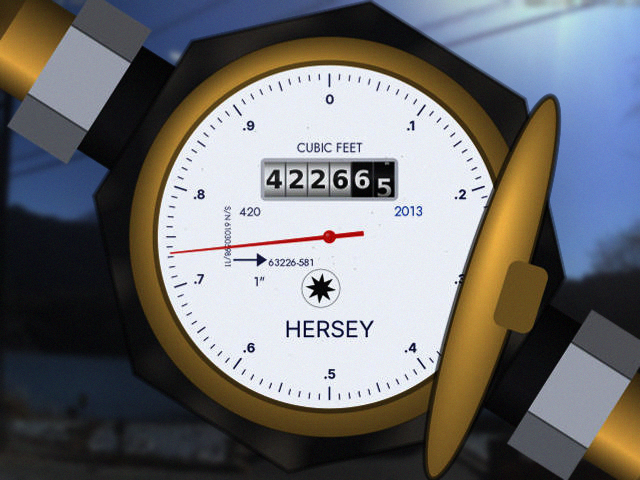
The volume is value=422664.73 unit=ft³
